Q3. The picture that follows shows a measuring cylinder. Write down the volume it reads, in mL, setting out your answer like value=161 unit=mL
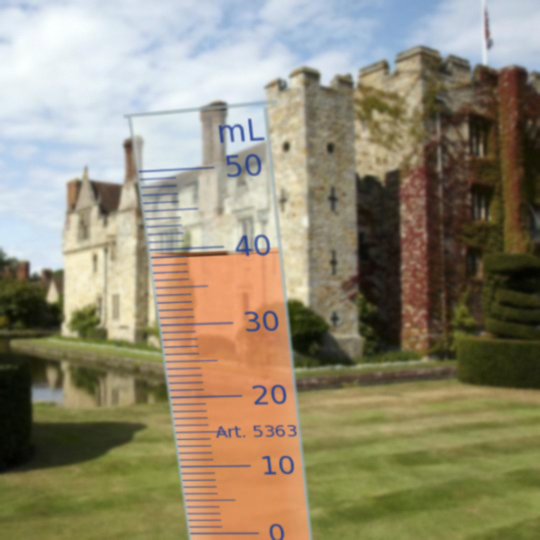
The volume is value=39 unit=mL
